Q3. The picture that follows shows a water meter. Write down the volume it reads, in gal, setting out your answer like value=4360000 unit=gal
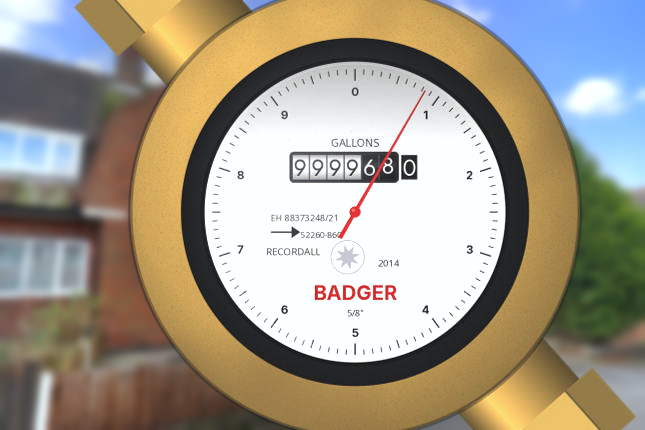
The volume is value=9999680.8 unit=gal
